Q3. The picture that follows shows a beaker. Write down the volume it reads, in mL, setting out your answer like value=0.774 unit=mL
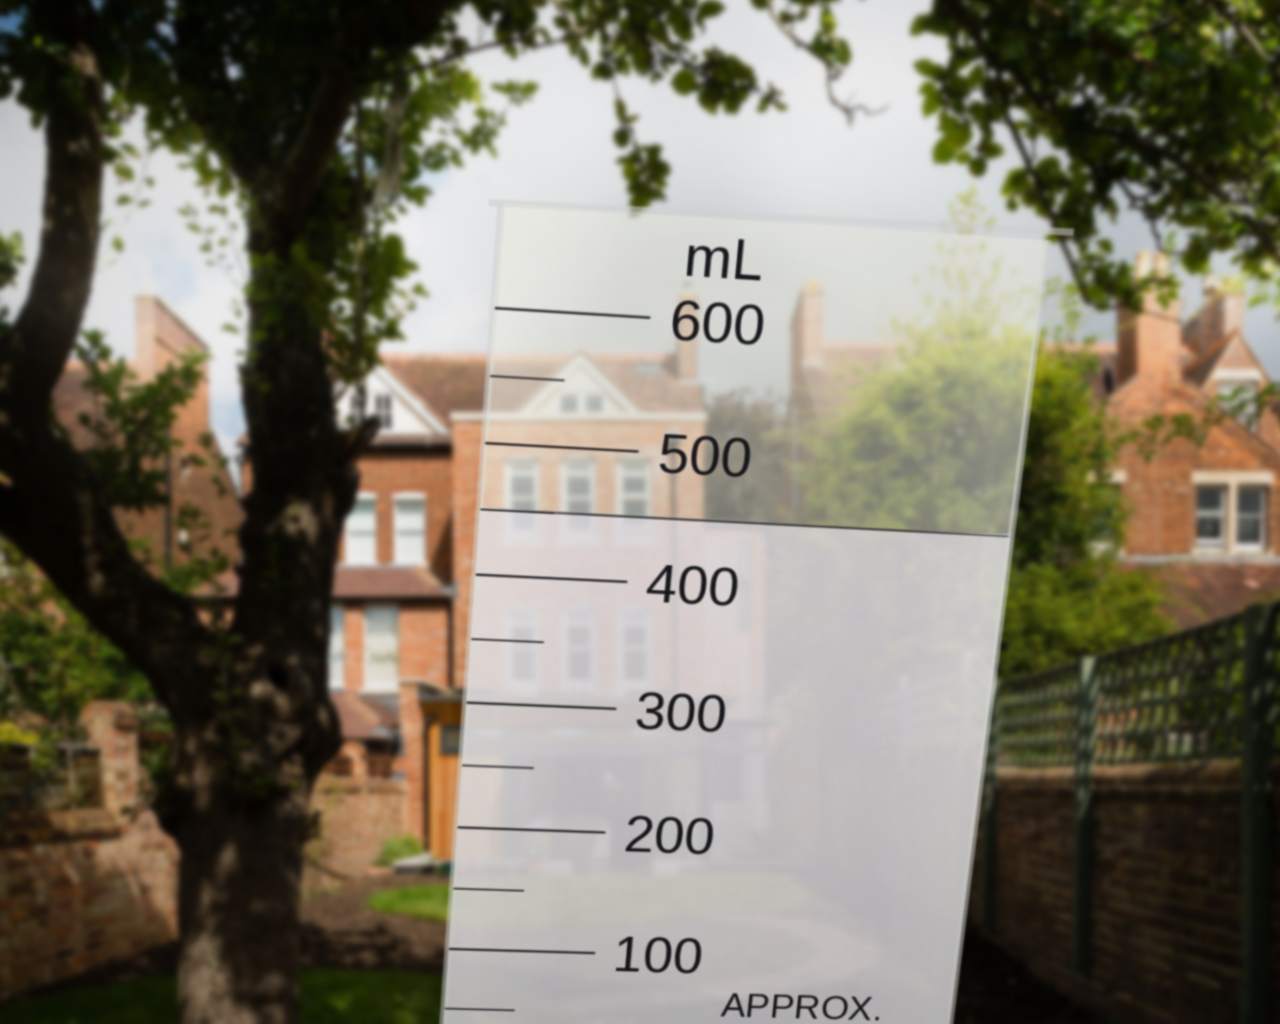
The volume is value=450 unit=mL
